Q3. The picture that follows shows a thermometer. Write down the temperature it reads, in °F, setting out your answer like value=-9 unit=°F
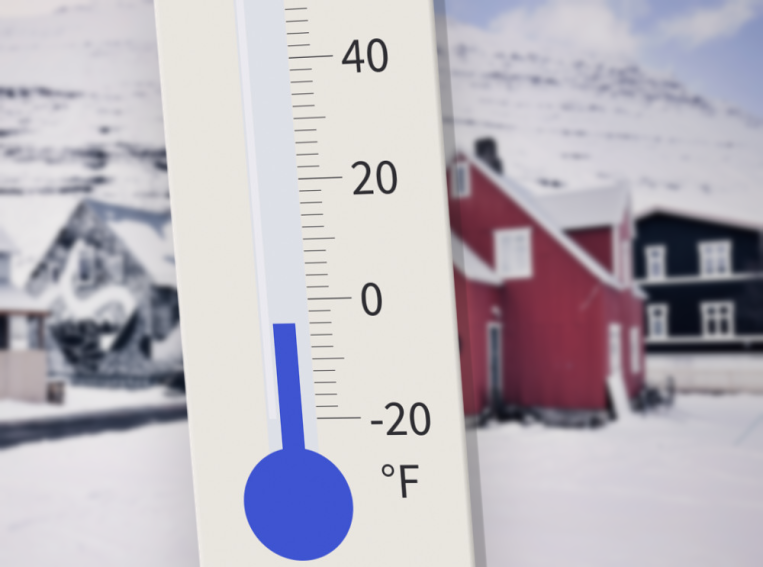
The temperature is value=-4 unit=°F
